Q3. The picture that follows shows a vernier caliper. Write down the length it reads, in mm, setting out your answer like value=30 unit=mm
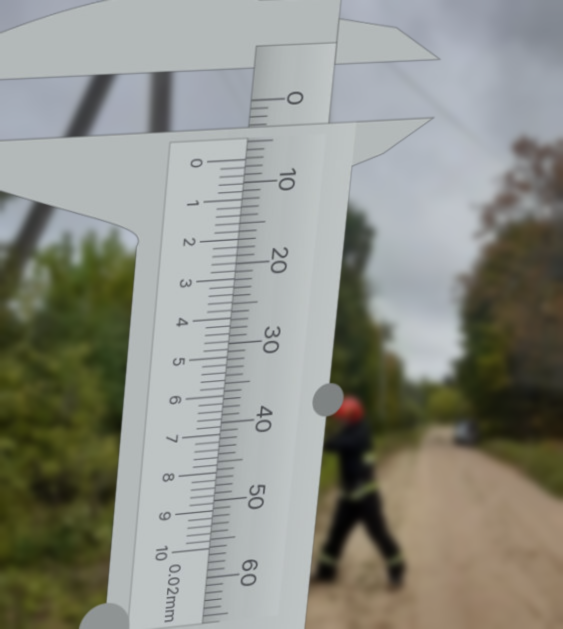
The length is value=7.2 unit=mm
